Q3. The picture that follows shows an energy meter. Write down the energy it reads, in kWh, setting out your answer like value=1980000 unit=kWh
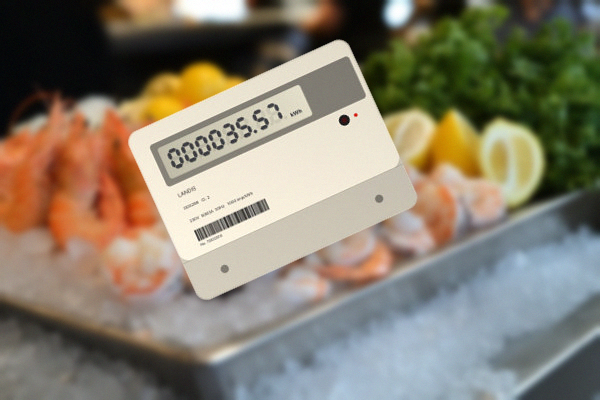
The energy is value=35.57 unit=kWh
